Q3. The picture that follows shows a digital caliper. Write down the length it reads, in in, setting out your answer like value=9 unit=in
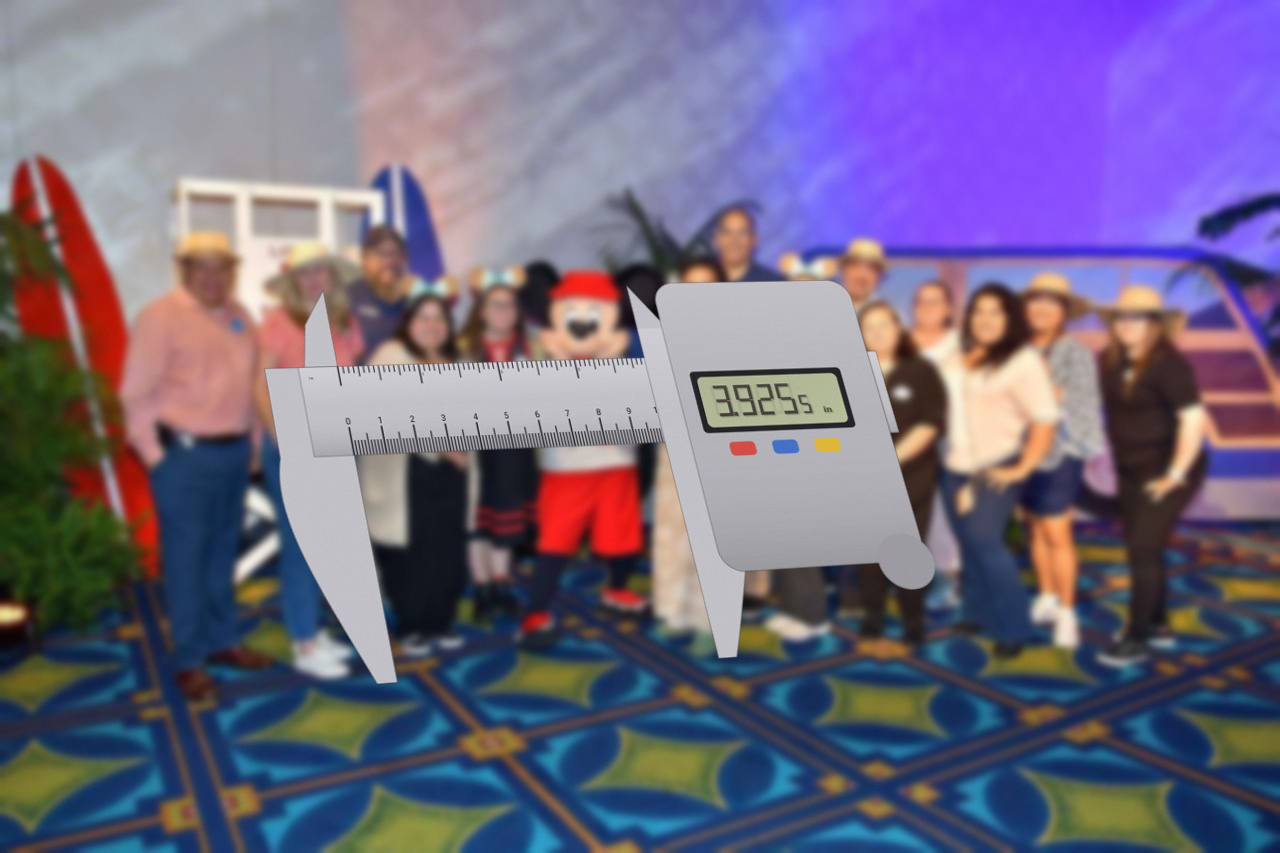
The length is value=3.9255 unit=in
